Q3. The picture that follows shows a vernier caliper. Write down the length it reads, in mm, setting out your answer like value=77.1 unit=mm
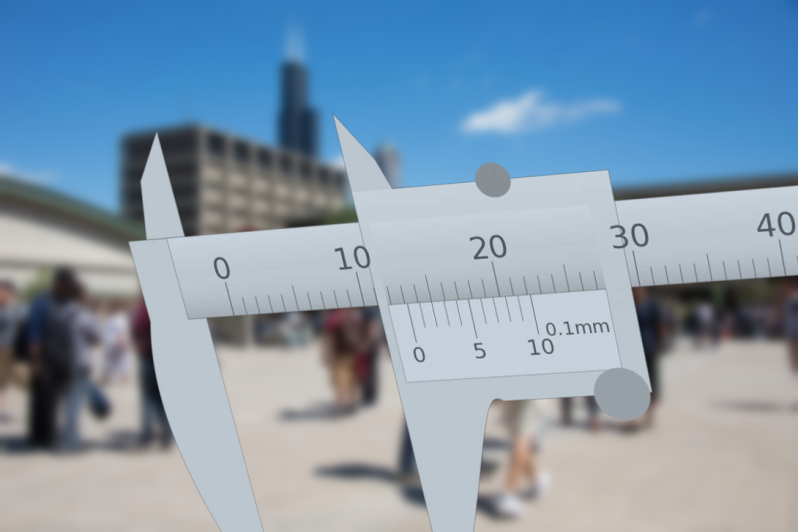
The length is value=13.2 unit=mm
